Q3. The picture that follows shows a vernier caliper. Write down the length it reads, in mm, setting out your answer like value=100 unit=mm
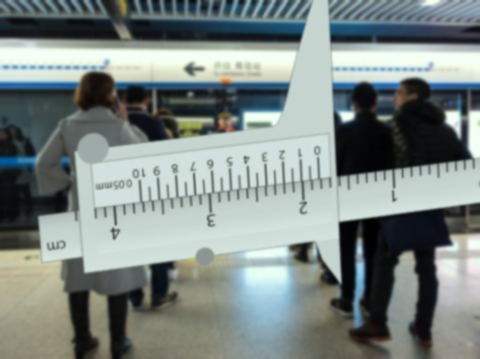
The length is value=18.2 unit=mm
